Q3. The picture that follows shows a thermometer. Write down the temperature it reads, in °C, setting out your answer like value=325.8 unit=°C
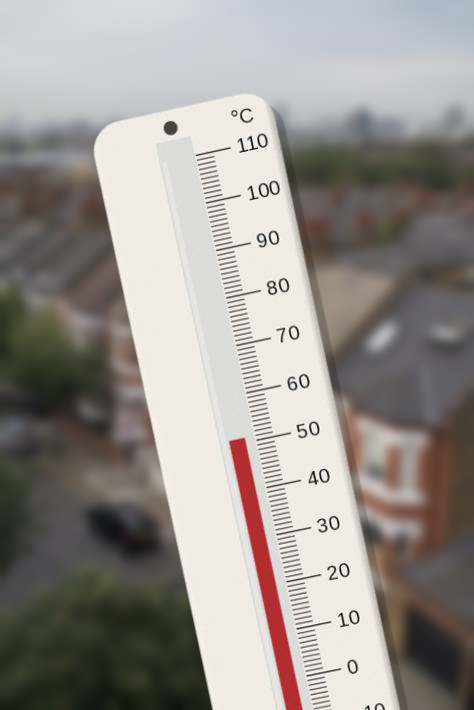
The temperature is value=51 unit=°C
